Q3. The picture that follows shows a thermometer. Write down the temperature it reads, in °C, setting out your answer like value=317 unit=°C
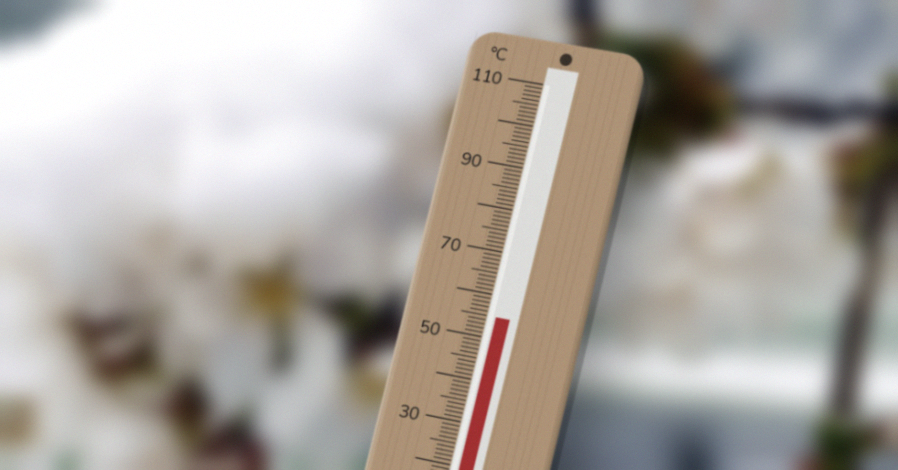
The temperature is value=55 unit=°C
